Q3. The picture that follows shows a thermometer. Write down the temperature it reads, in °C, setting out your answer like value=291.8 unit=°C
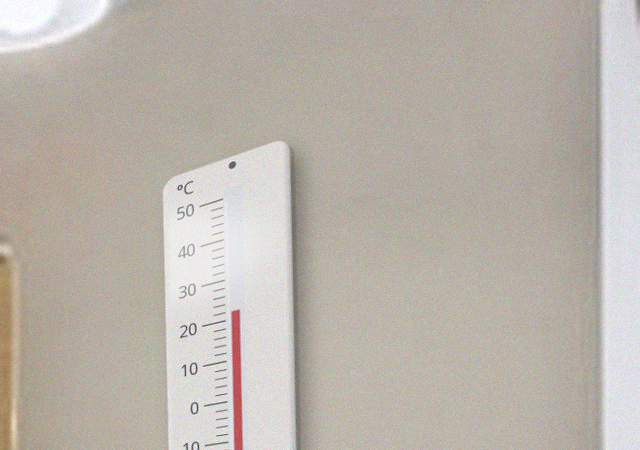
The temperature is value=22 unit=°C
